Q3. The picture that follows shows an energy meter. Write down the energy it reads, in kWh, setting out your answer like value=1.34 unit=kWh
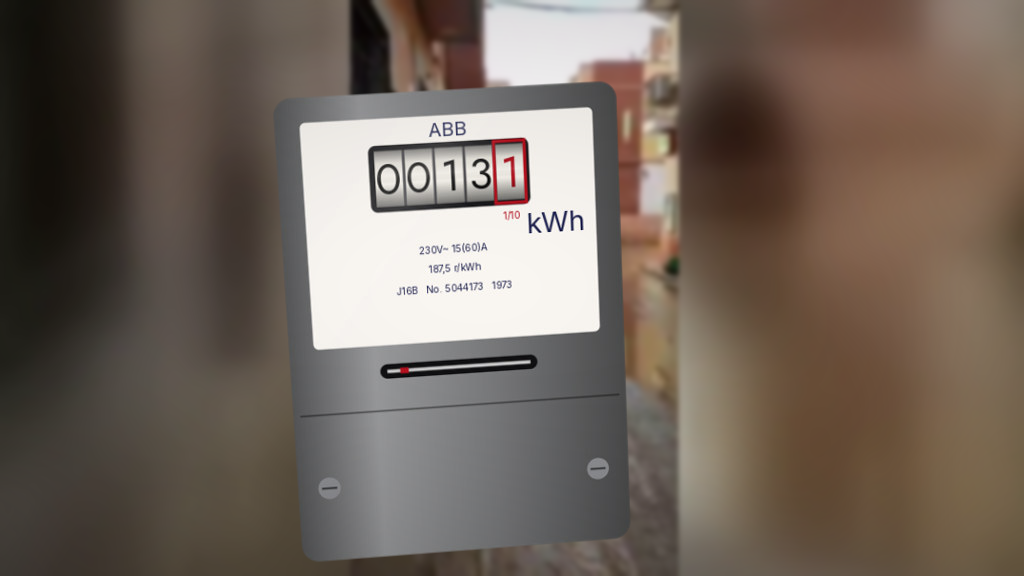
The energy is value=13.1 unit=kWh
